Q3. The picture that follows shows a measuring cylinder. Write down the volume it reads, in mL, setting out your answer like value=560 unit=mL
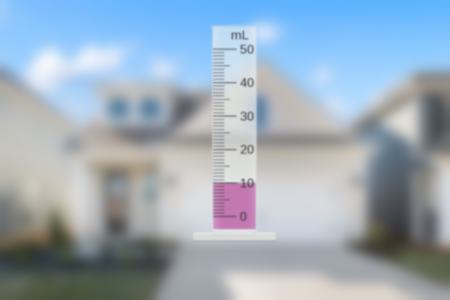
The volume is value=10 unit=mL
